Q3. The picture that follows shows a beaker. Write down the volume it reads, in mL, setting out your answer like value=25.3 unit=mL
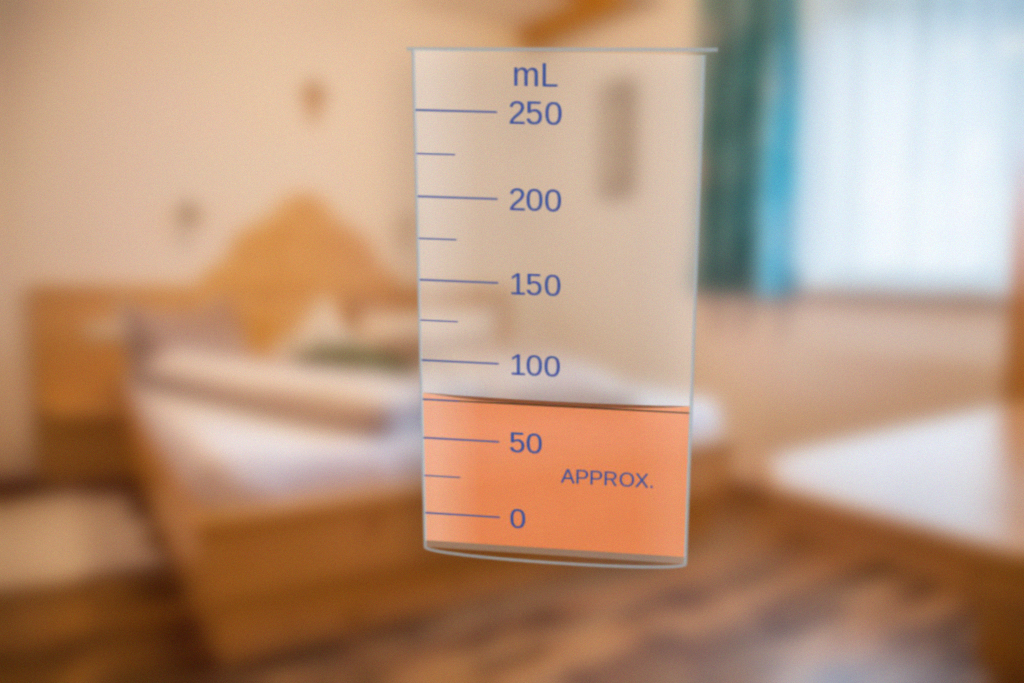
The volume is value=75 unit=mL
